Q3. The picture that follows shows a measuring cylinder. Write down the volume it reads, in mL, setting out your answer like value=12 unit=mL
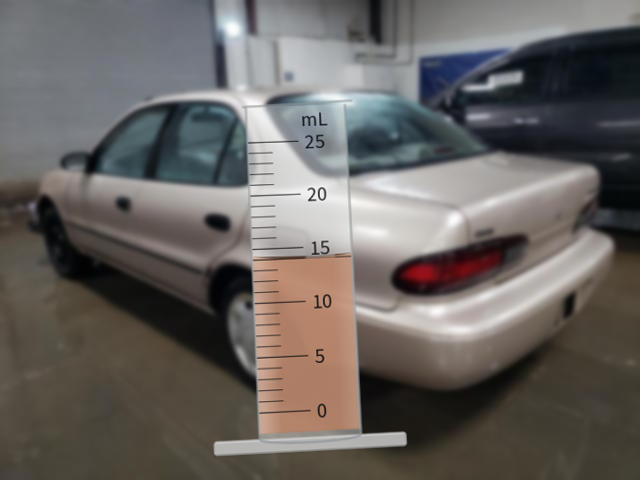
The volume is value=14 unit=mL
